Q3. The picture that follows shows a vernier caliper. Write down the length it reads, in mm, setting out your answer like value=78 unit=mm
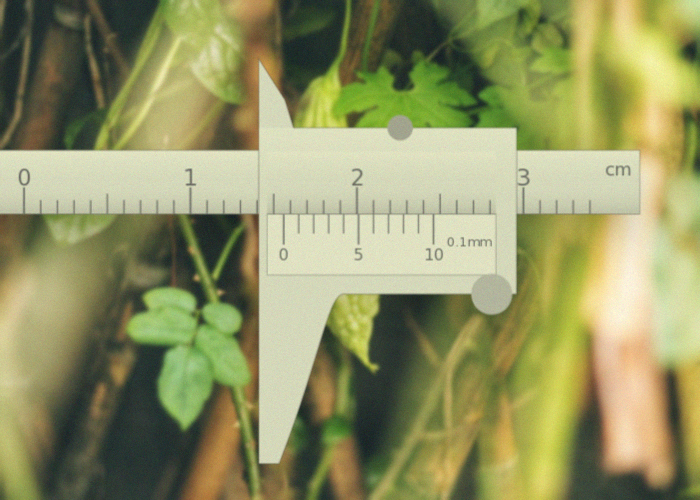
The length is value=15.6 unit=mm
